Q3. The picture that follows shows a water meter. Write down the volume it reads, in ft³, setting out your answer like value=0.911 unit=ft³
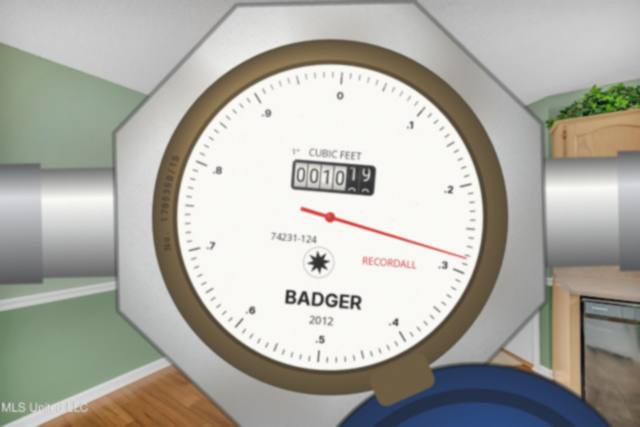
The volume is value=1019.28 unit=ft³
